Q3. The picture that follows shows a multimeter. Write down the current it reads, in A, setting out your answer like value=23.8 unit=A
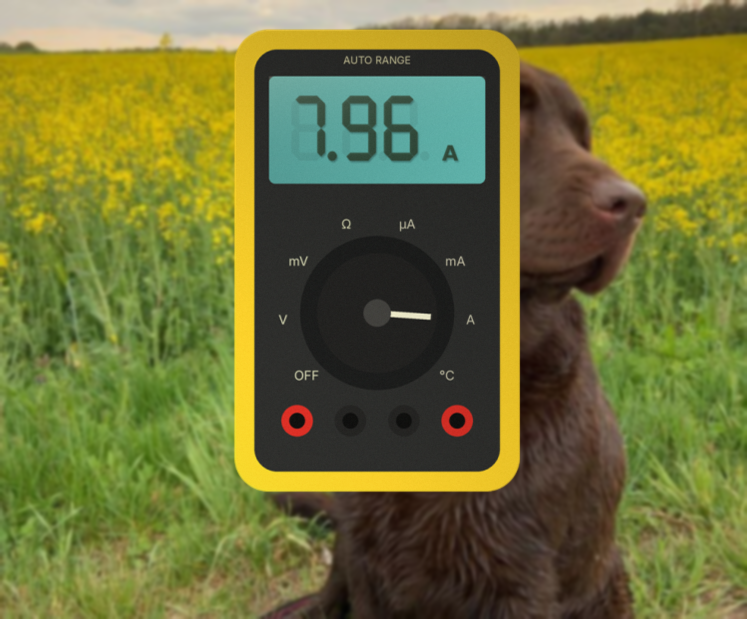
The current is value=7.96 unit=A
